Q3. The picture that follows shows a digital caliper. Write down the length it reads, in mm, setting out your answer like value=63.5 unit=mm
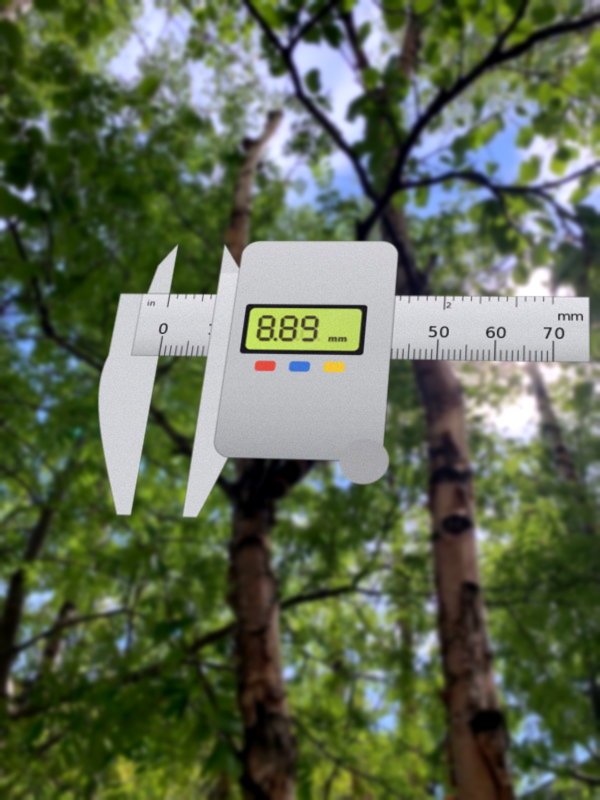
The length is value=8.89 unit=mm
